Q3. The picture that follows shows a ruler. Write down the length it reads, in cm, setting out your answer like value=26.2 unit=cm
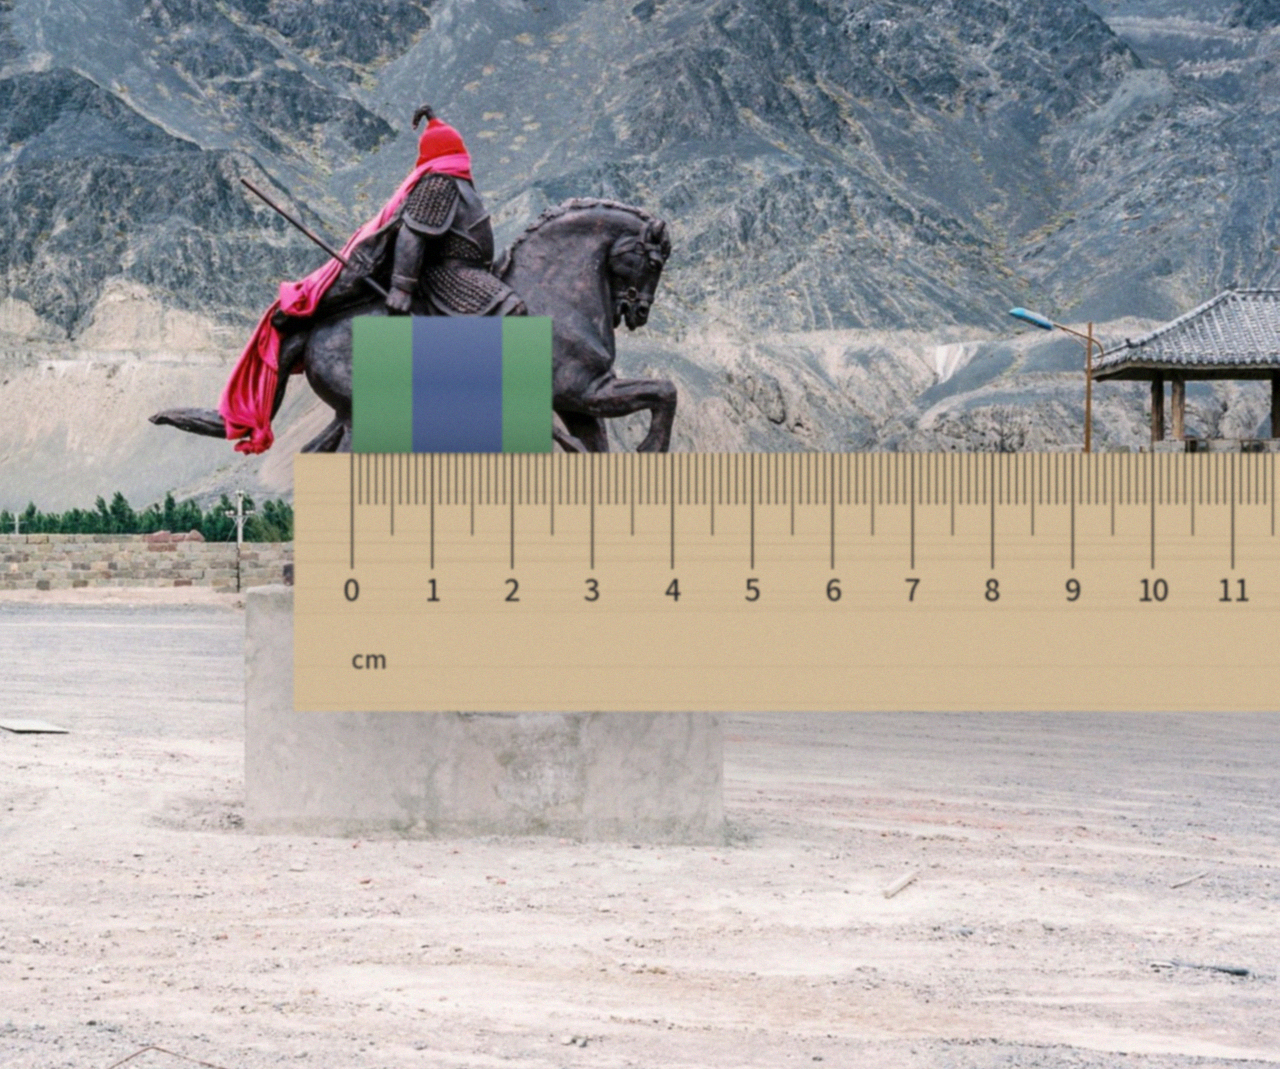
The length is value=2.5 unit=cm
